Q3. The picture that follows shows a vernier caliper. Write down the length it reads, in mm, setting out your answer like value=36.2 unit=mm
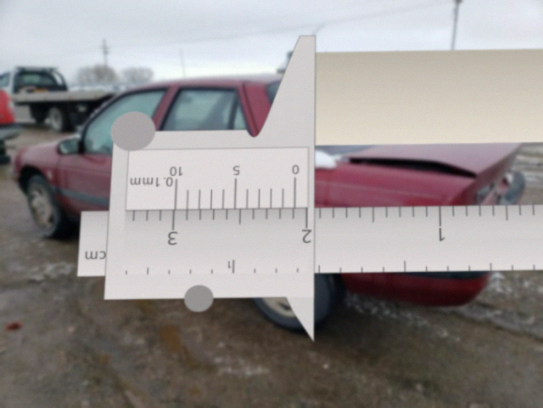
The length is value=20.9 unit=mm
